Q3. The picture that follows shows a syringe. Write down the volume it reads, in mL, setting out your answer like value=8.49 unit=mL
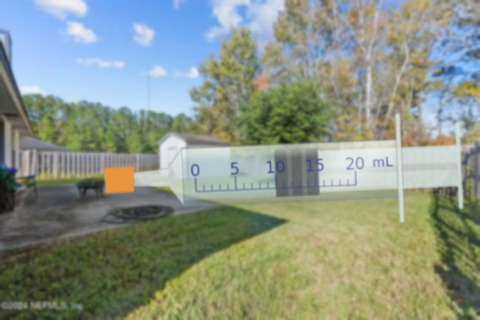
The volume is value=10 unit=mL
